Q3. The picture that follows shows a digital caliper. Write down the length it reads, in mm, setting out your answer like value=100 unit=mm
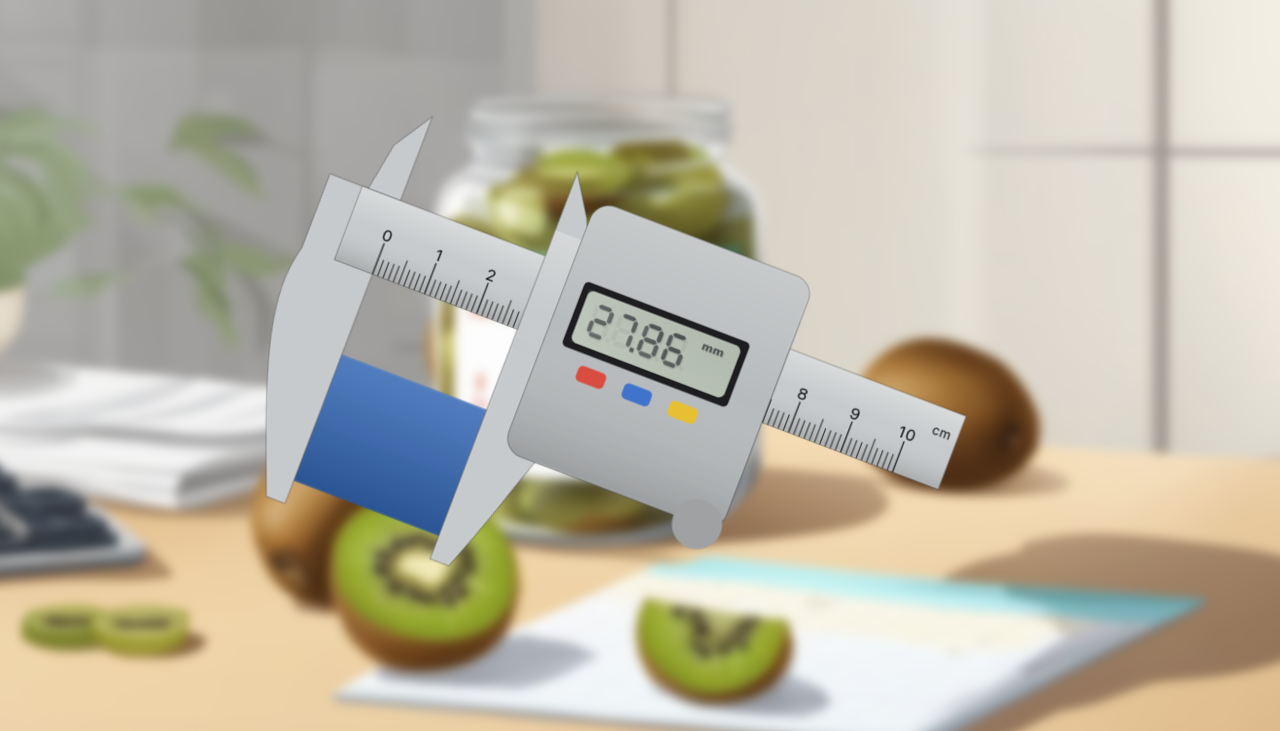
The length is value=27.86 unit=mm
